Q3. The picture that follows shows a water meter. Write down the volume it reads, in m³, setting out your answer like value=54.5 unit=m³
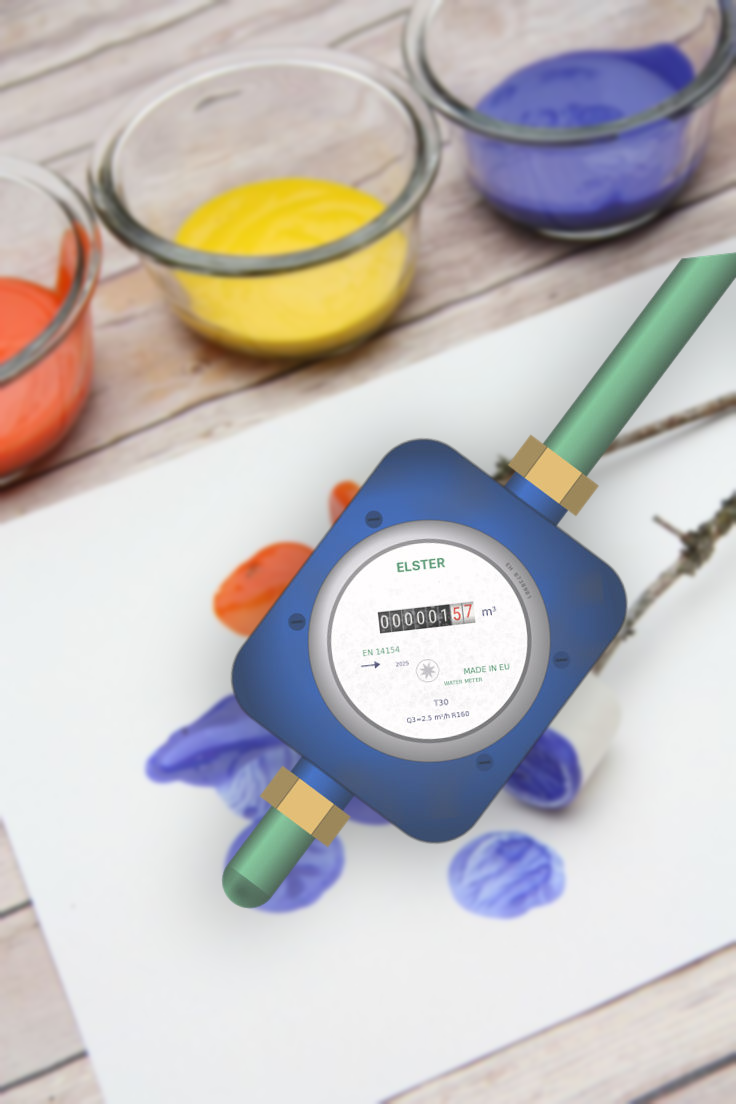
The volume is value=1.57 unit=m³
